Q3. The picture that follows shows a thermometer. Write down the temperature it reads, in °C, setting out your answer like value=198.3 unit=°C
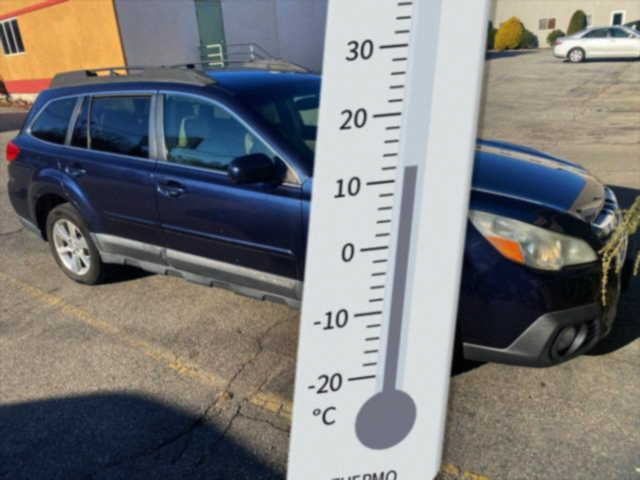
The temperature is value=12 unit=°C
